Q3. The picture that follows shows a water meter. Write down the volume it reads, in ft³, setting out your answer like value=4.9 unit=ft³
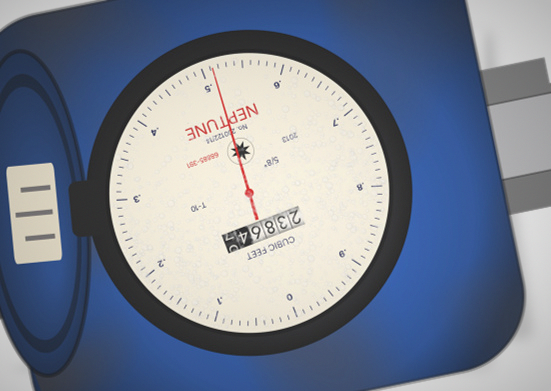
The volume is value=238646.51 unit=ft³
